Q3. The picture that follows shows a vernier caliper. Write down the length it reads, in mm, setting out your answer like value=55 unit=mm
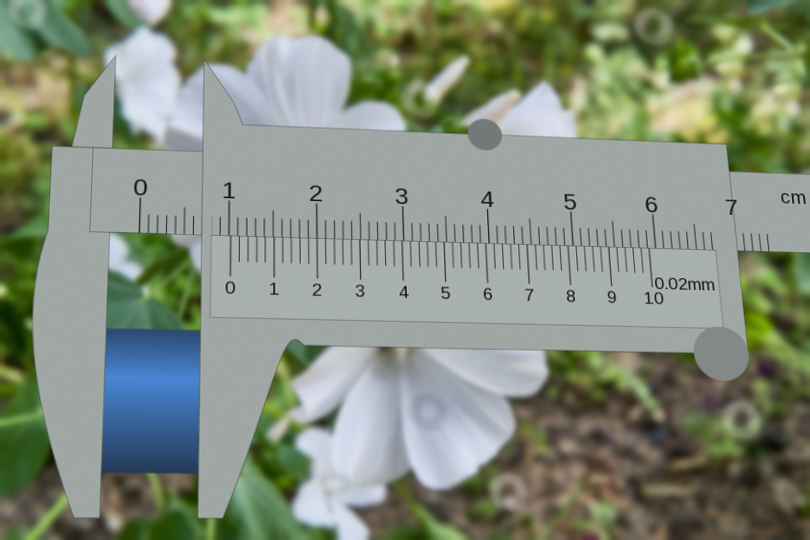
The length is value=10.2 unit=mm
